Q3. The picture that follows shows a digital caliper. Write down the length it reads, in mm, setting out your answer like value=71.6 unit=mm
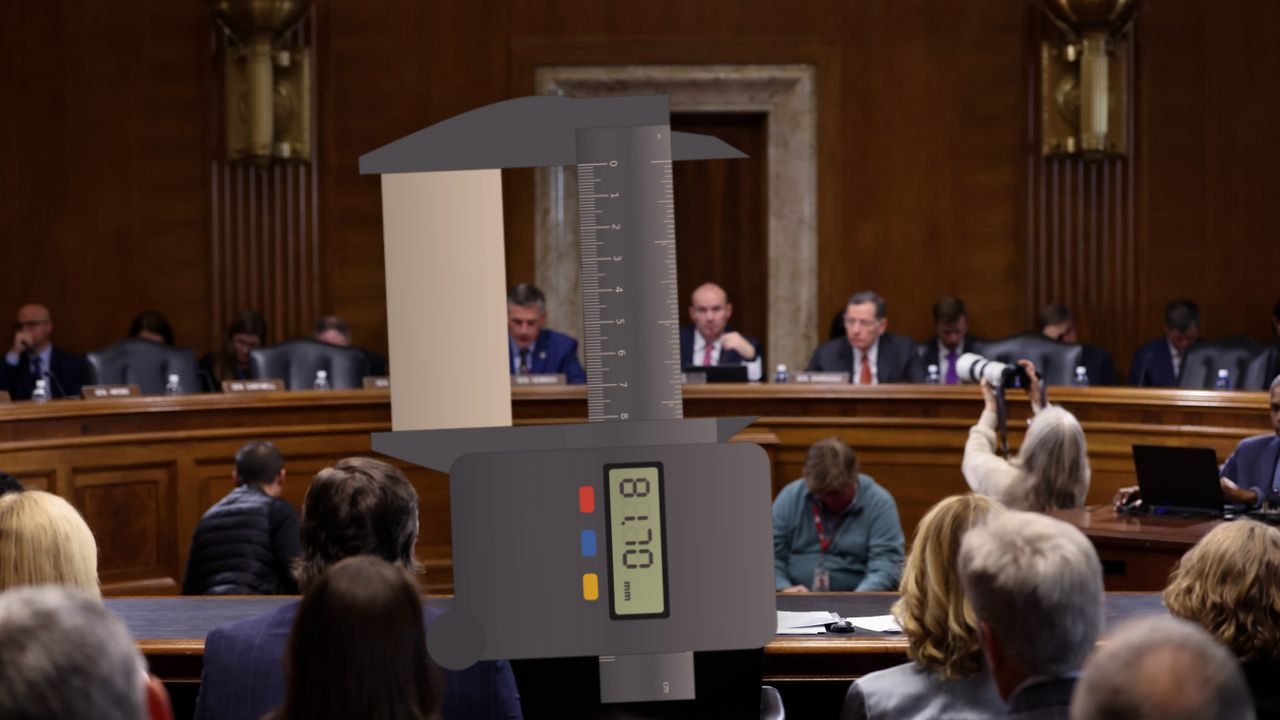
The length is value=81.70 unit=mm
